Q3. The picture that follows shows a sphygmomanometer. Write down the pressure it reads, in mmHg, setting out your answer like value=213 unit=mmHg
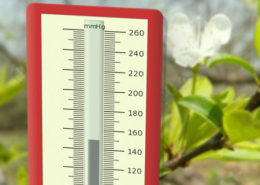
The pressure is value=150 unit=mmHg
